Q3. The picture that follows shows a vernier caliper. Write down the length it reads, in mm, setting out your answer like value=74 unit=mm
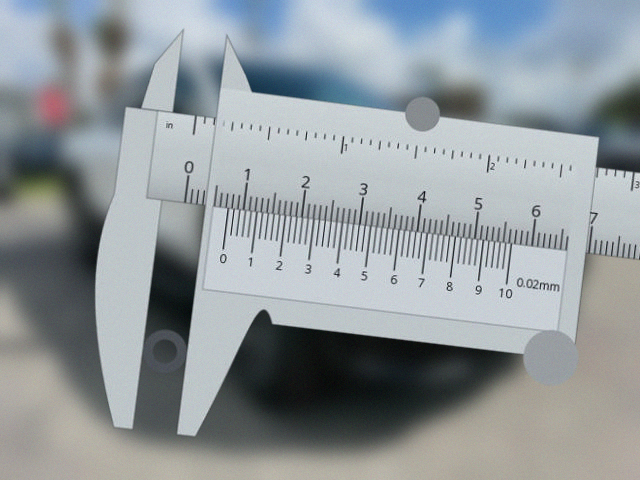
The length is value=7.4 unit=mm
